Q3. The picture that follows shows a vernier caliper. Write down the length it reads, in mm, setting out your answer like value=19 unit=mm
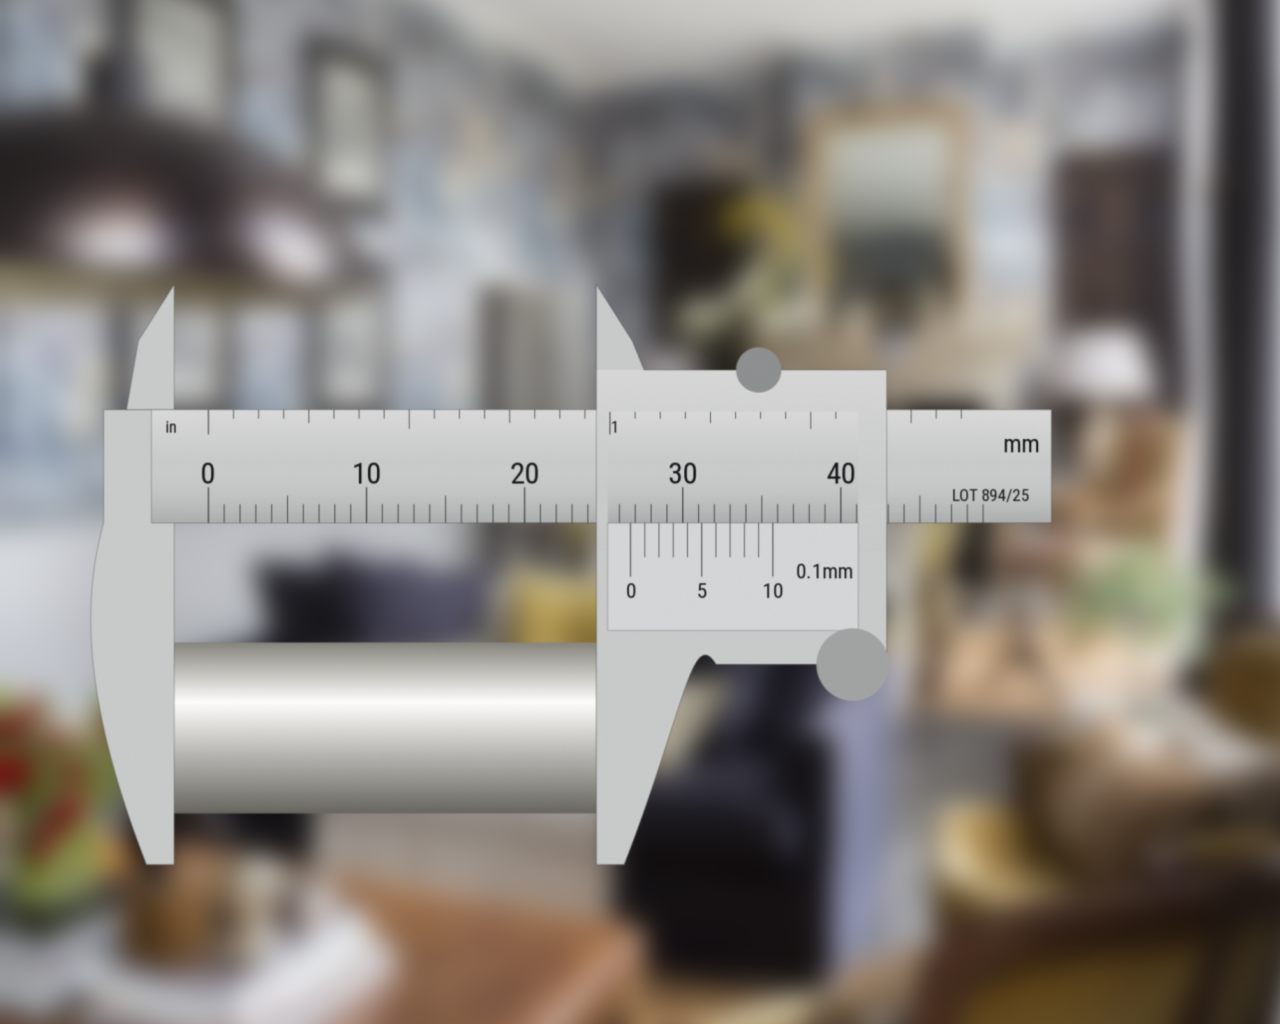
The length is value=26.7 unit=mm
